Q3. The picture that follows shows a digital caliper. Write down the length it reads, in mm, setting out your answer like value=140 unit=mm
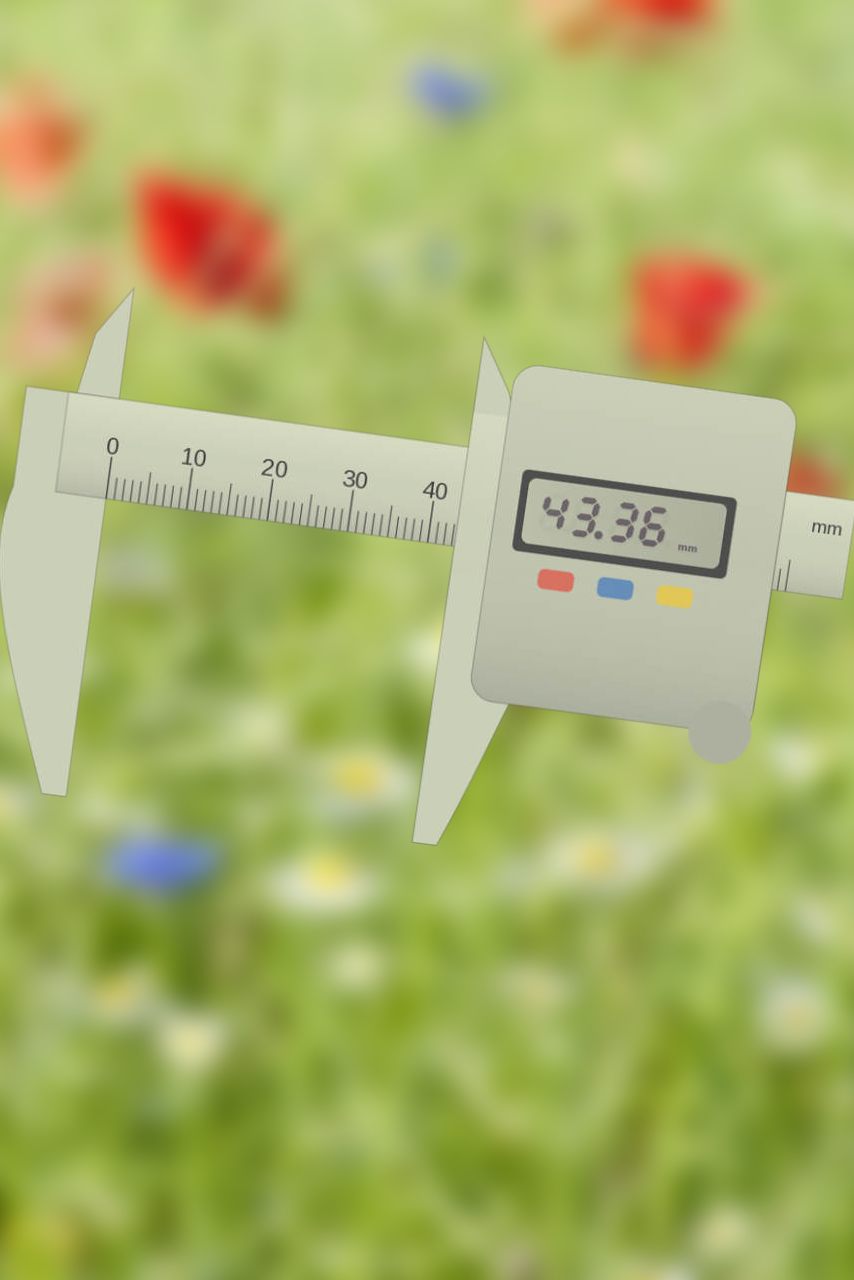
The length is value=43.36 unit=mm
